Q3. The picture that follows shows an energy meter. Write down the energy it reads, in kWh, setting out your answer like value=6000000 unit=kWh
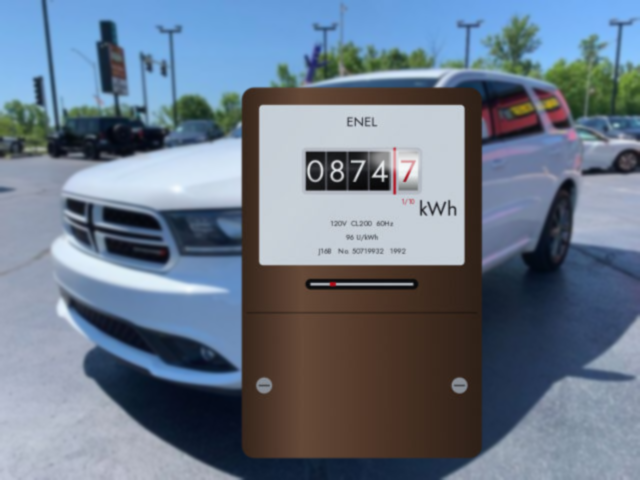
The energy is value=874.7 unit=kWh
